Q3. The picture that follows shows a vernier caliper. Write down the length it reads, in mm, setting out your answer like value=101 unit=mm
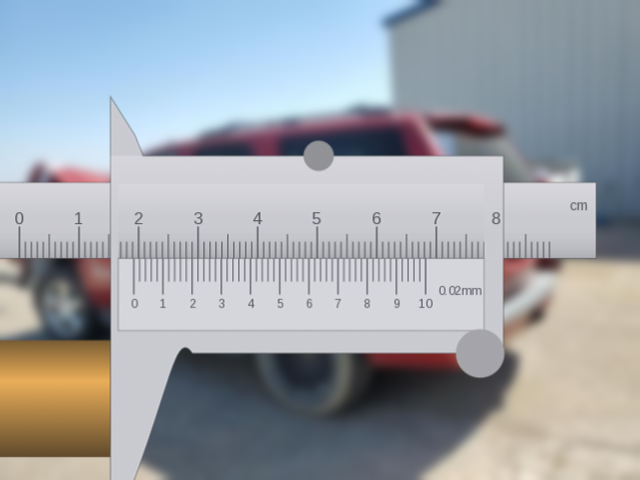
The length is value=19.2 unit=mm
